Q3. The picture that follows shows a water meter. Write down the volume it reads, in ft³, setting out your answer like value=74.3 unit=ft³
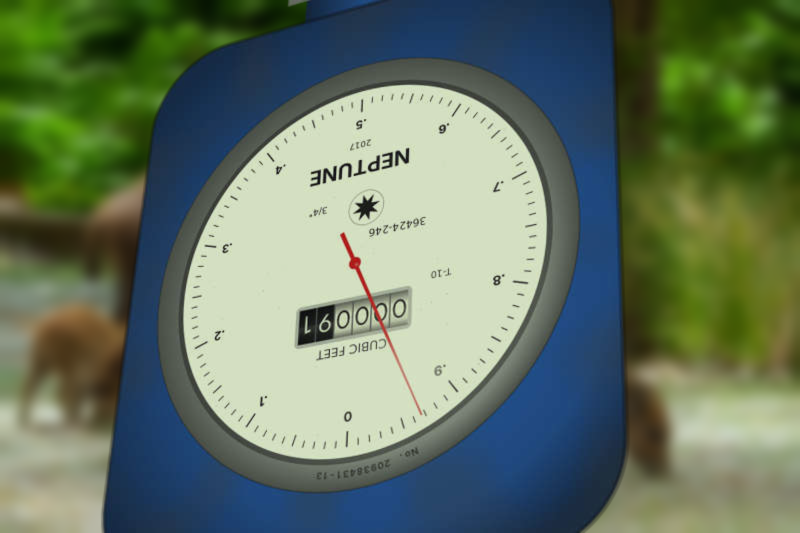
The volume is value=90.93 unit=ft³
